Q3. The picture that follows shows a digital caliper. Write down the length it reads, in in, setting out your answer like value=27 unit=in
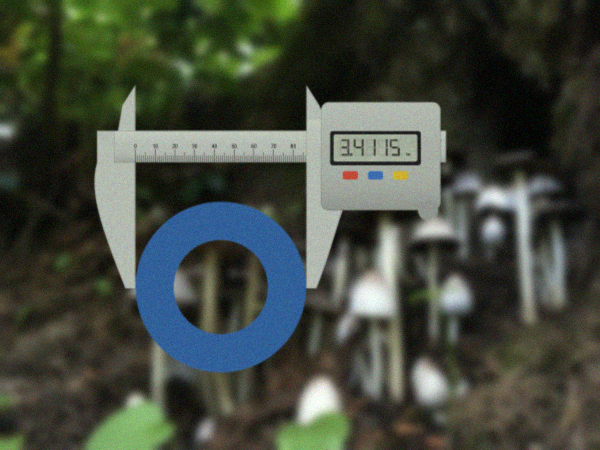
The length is value=3.4115 unit=in
